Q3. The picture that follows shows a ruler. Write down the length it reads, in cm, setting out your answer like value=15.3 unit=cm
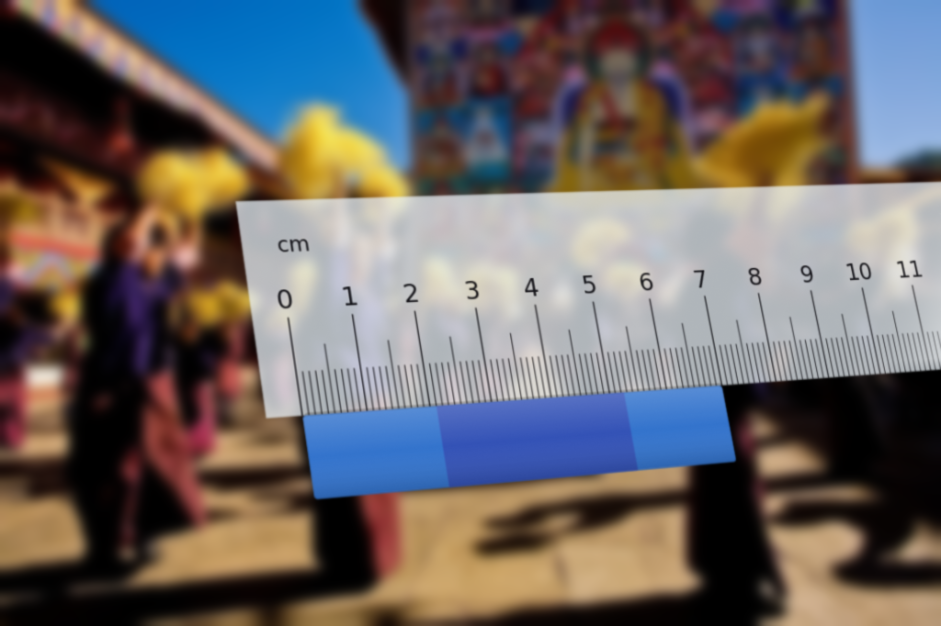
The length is value=7 unit=cm
